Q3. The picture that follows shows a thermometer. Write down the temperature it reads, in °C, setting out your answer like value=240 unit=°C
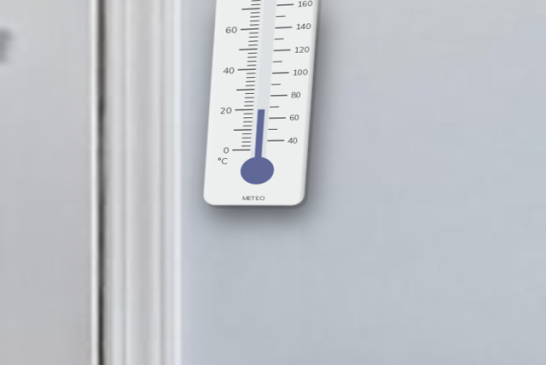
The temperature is value=20 unit=°C
